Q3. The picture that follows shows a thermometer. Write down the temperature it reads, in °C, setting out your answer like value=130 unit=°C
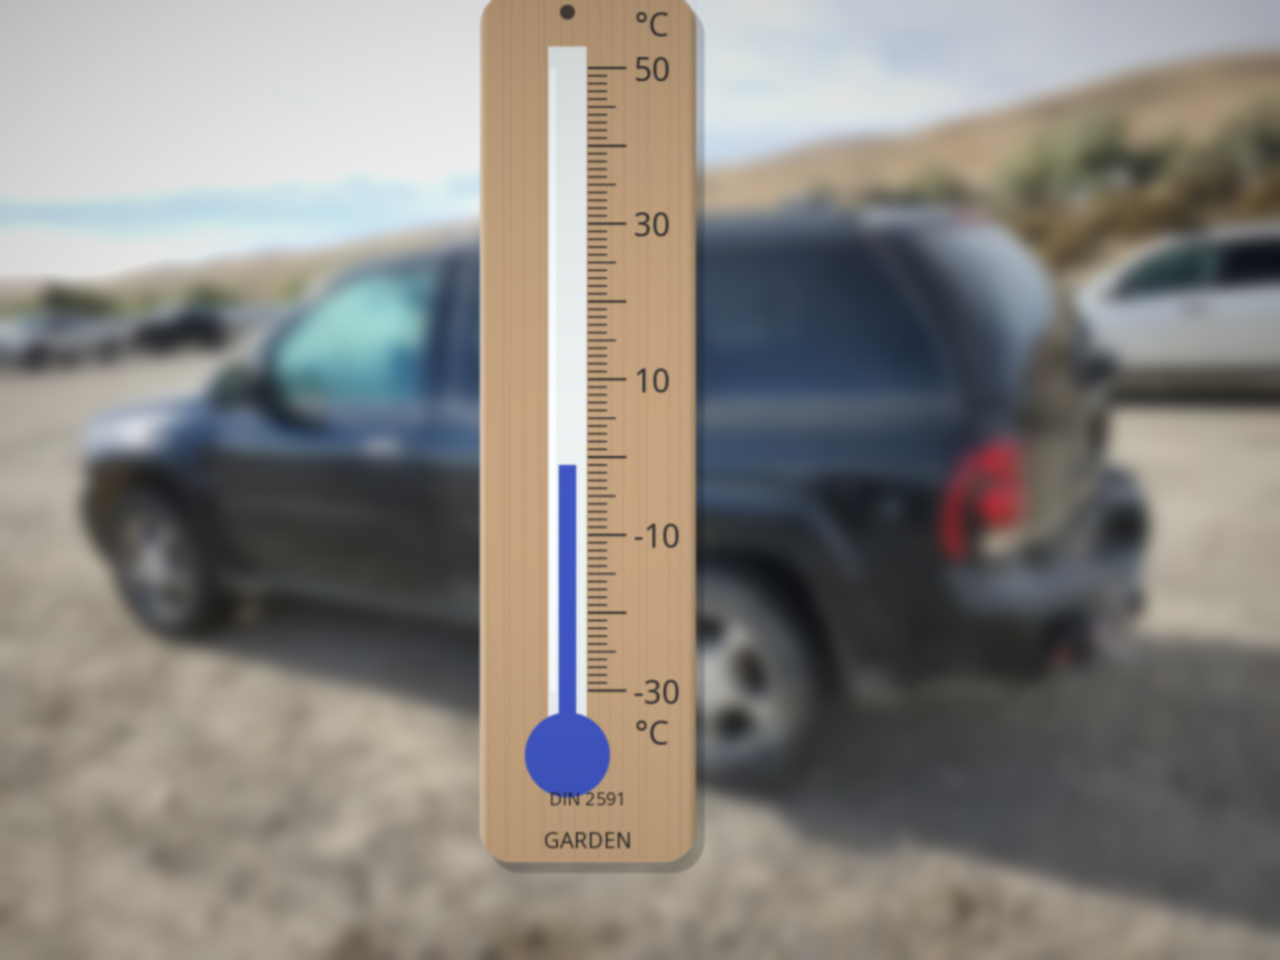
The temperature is value=-1 unit=°C
